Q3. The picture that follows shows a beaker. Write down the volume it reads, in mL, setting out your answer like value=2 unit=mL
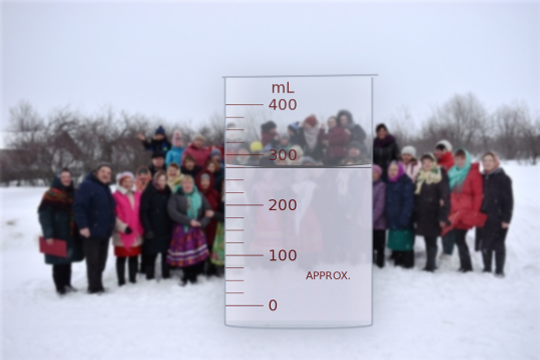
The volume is value=275 unit=mL
